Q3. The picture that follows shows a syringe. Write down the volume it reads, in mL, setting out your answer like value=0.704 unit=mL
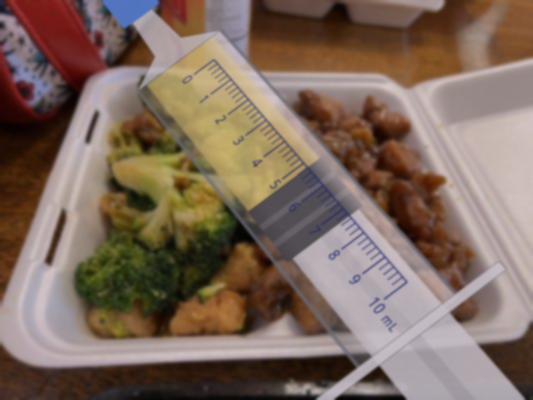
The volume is value=5.2 unit=mL
